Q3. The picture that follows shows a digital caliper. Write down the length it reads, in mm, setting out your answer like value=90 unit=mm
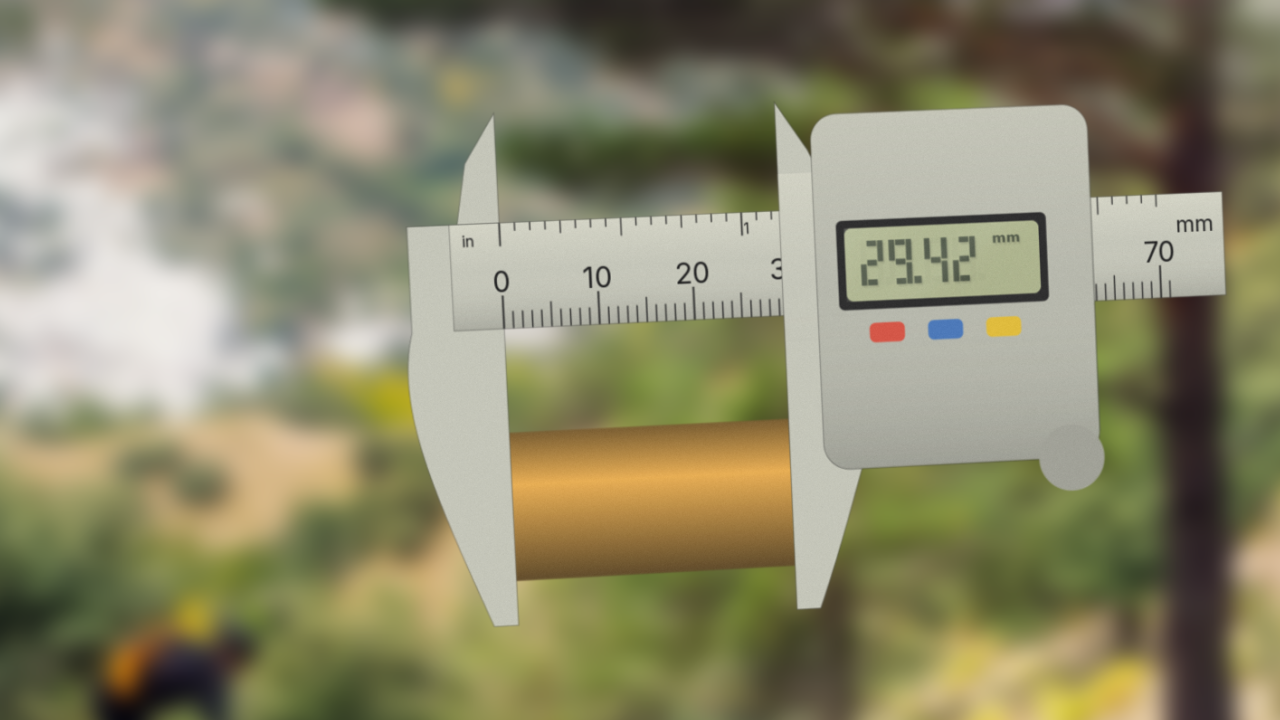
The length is value=29.42 unit=mm
